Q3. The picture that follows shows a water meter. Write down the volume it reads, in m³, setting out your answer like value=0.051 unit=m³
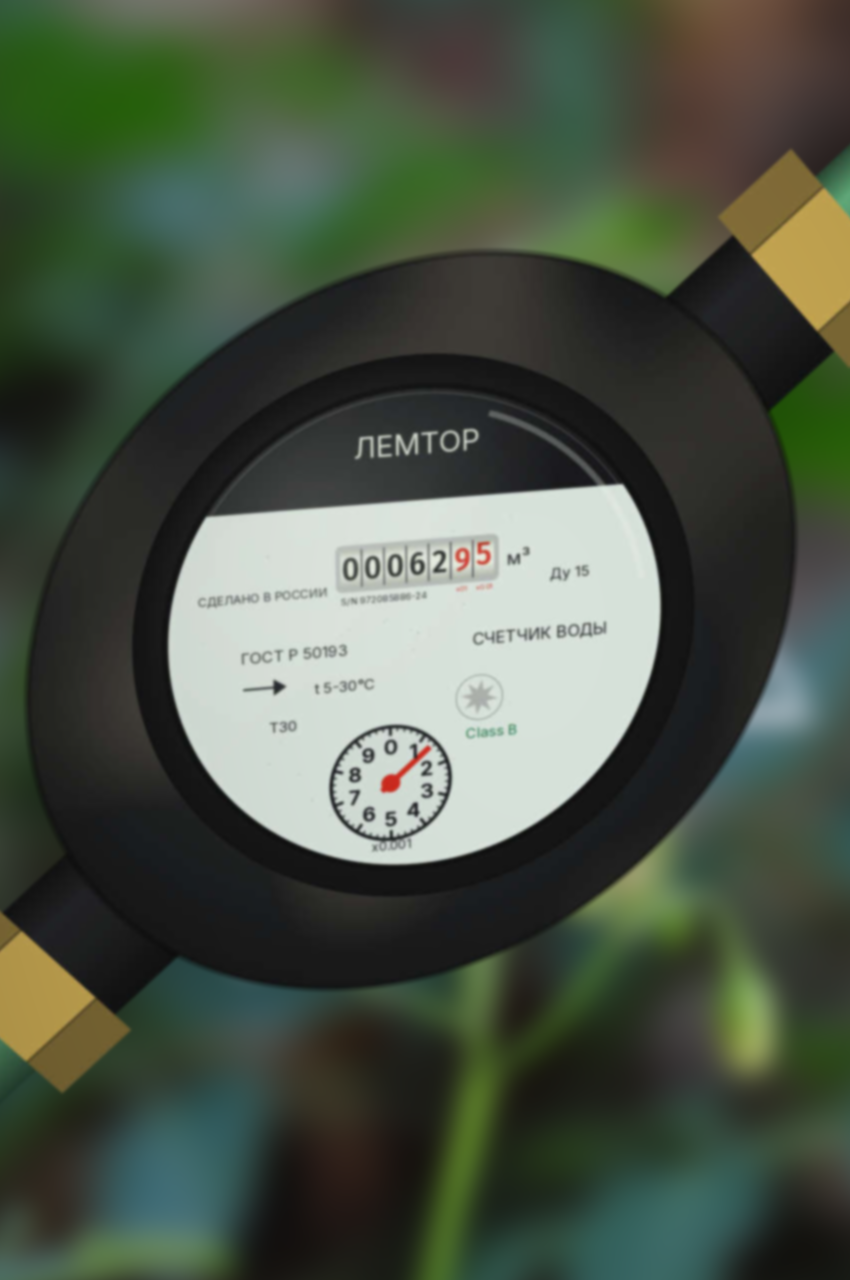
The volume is value=62.951 unit=m³
